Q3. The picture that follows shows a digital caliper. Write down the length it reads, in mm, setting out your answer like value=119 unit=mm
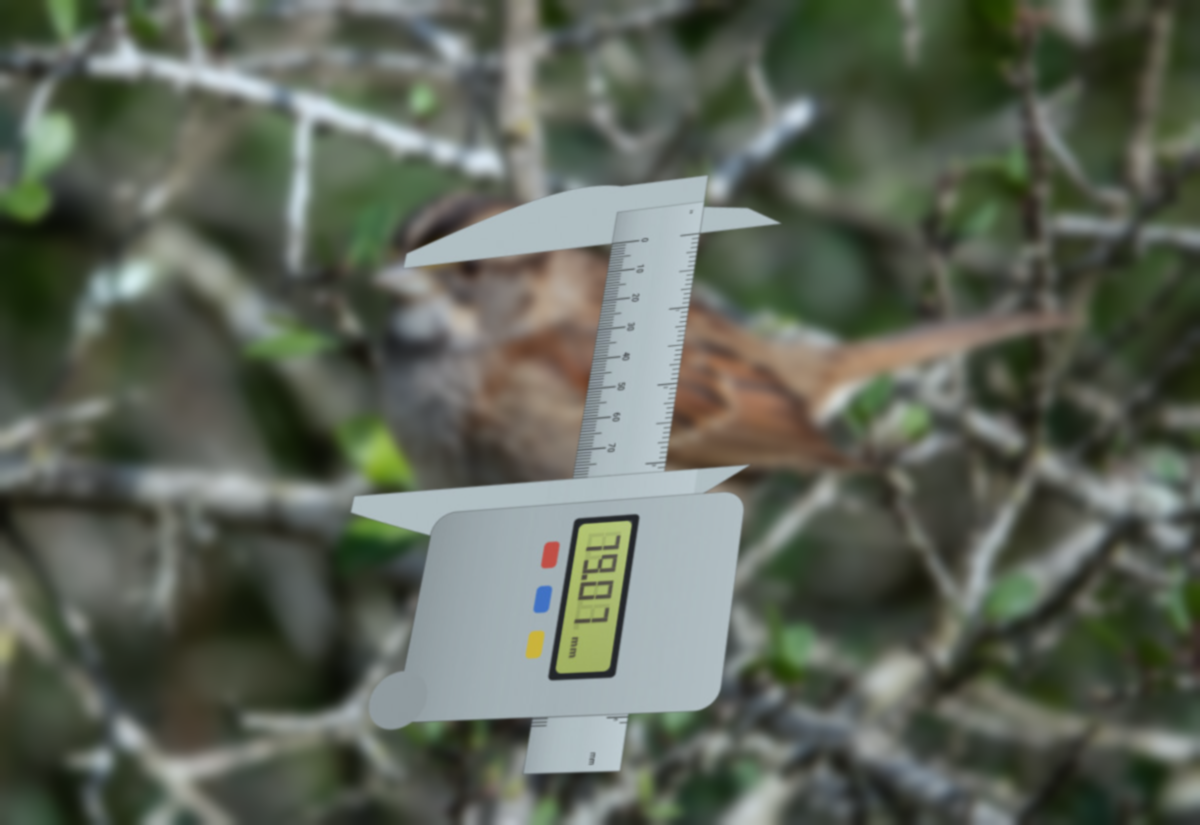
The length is value=79.07 unit=mm
